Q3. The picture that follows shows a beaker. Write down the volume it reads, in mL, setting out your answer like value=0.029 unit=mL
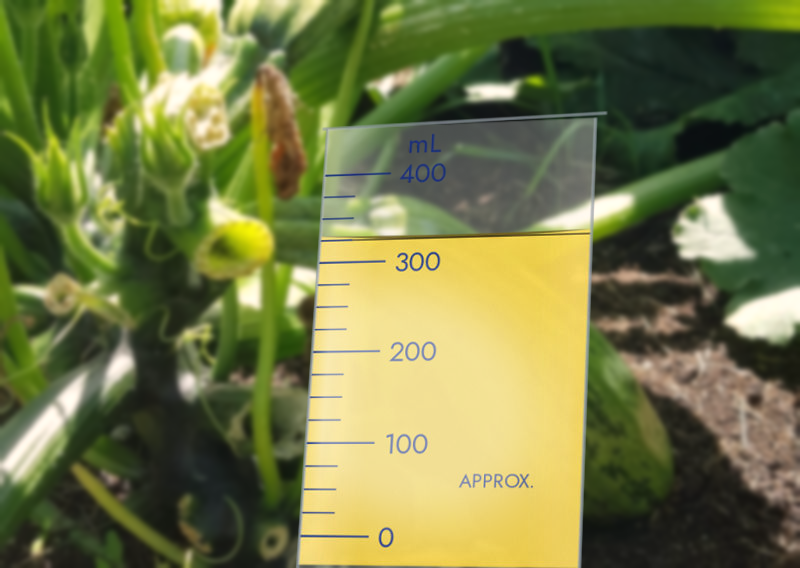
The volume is value=325 unit=mL
